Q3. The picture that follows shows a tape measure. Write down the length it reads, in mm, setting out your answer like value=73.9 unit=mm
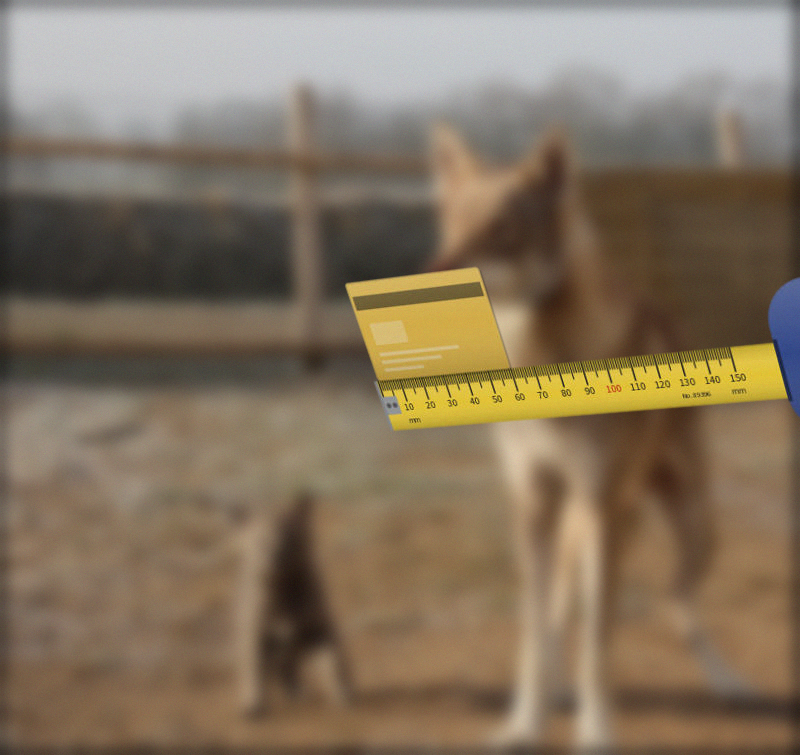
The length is value=60 unit=mm
